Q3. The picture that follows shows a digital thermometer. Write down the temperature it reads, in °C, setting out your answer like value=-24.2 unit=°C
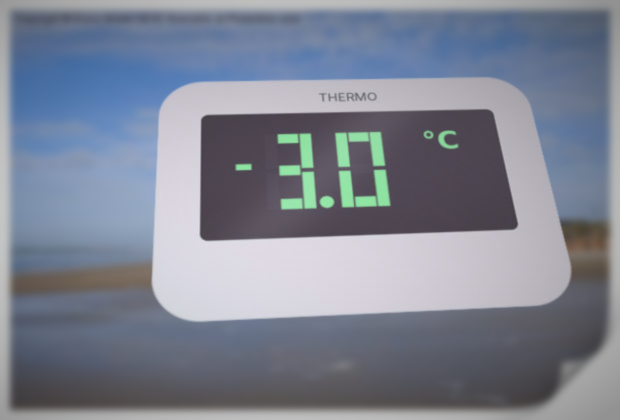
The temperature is value=-3.0 unit=°C
